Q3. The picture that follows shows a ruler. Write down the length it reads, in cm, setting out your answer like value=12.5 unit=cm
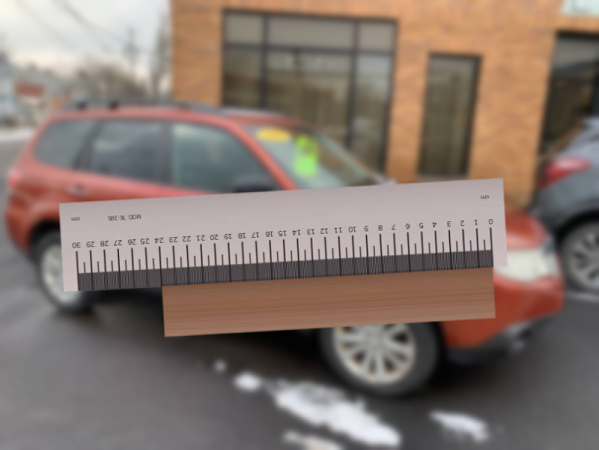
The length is value=24 unit=cm
